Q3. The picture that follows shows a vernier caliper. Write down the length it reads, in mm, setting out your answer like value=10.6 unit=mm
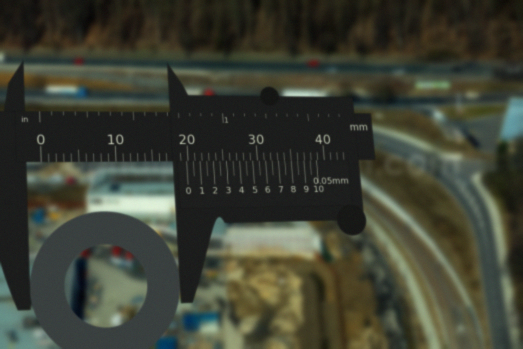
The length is value=19.8 unit=mm
